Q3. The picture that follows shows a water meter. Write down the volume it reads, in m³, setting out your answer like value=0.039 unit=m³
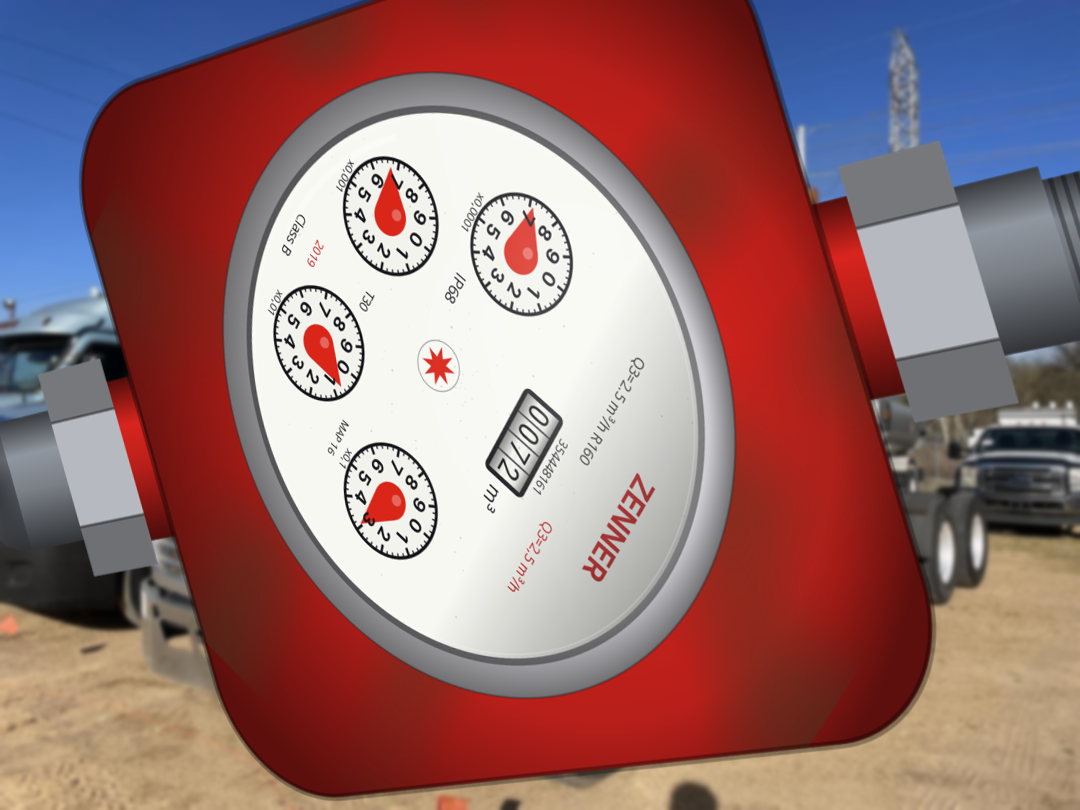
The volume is value=72.3067 unit=m³
